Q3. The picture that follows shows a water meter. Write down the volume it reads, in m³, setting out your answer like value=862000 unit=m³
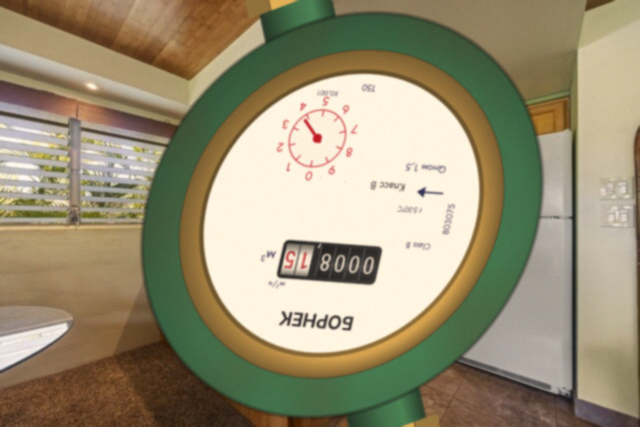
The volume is value=8.153 unit=m³
